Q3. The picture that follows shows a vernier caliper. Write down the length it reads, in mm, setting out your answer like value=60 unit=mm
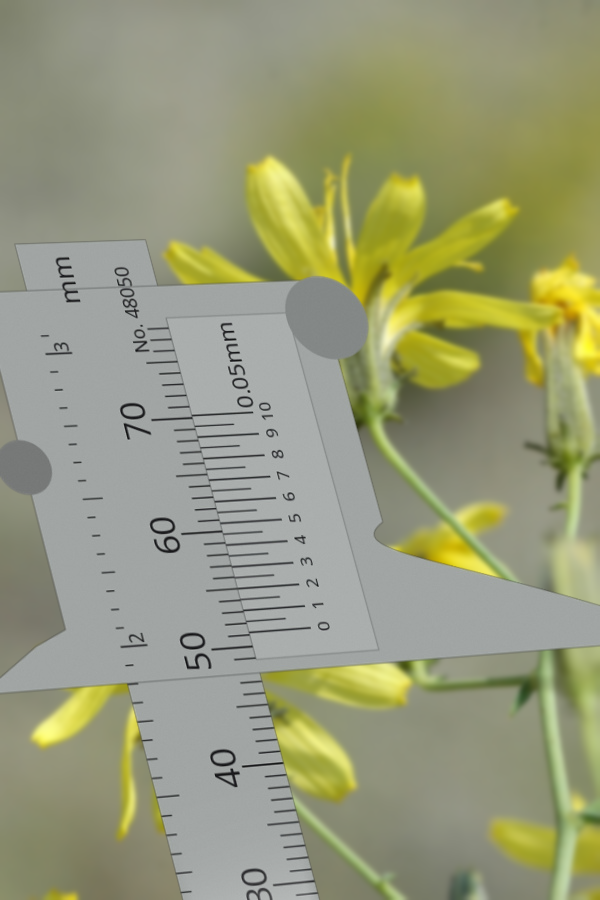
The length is value=51.2 unit=mm
